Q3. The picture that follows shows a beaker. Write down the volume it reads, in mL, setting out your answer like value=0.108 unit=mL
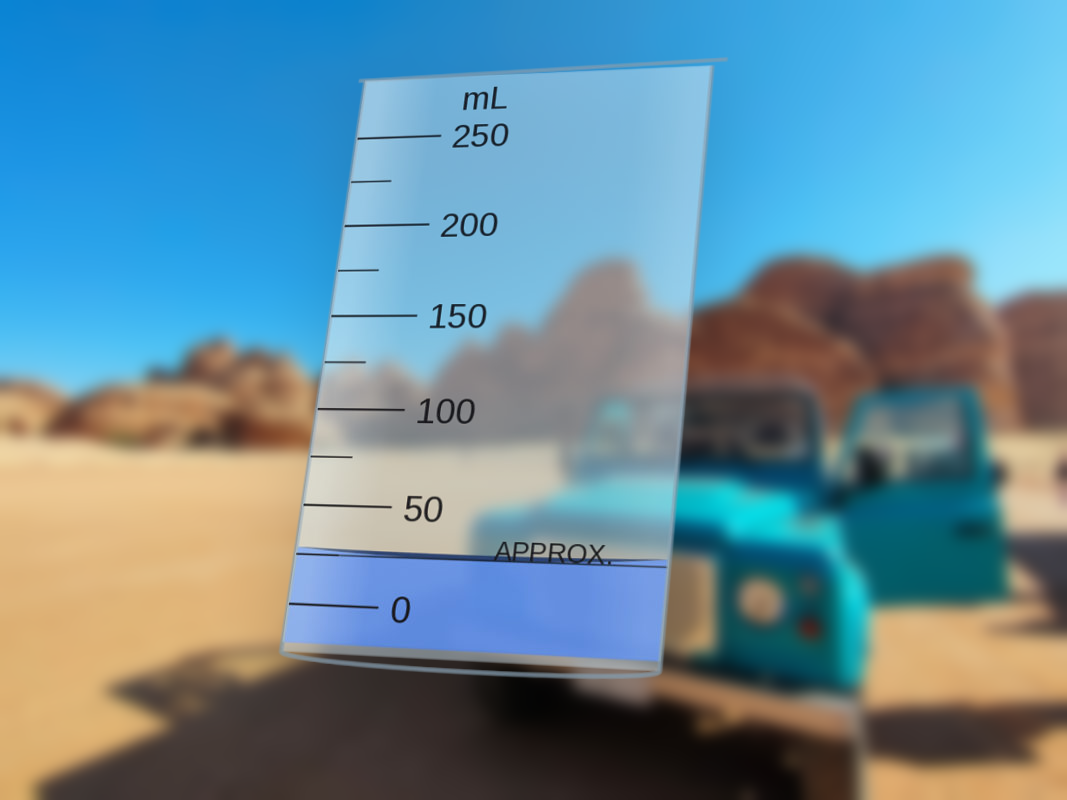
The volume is value=25 unit=mL
